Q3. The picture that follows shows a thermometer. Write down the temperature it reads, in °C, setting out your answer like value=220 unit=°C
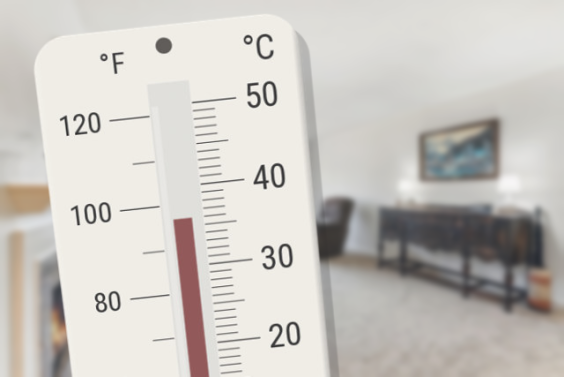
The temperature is value=36 unit=°C
